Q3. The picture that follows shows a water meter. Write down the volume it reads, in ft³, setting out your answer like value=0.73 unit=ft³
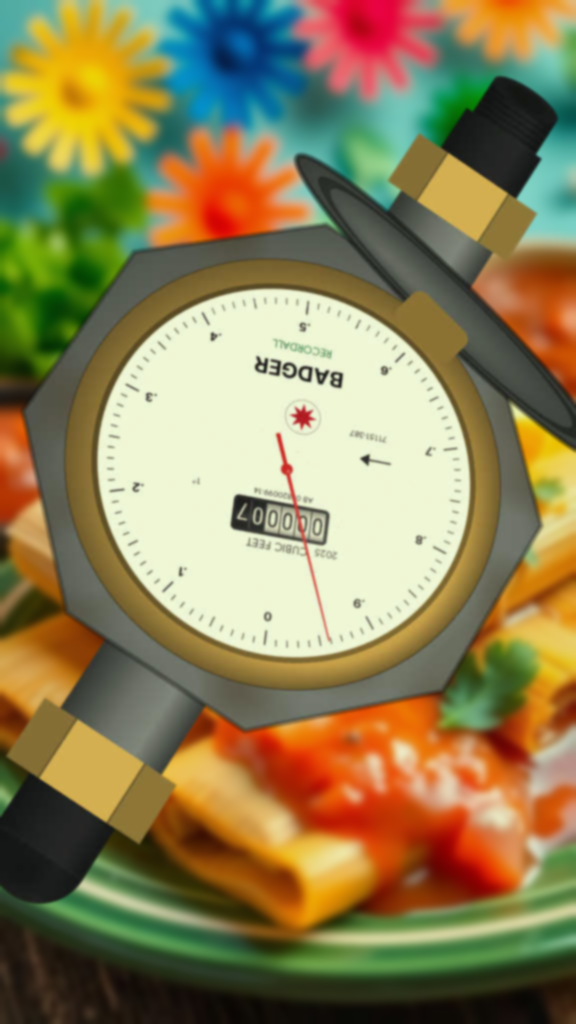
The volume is value=6.94 unit=ft³
